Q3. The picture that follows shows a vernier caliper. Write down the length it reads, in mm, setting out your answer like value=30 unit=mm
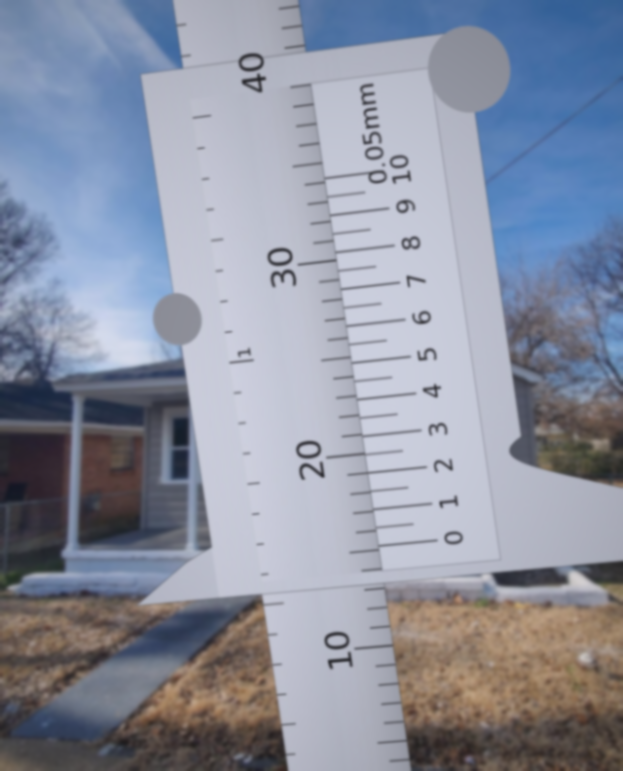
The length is value=15.2 unit=mm
